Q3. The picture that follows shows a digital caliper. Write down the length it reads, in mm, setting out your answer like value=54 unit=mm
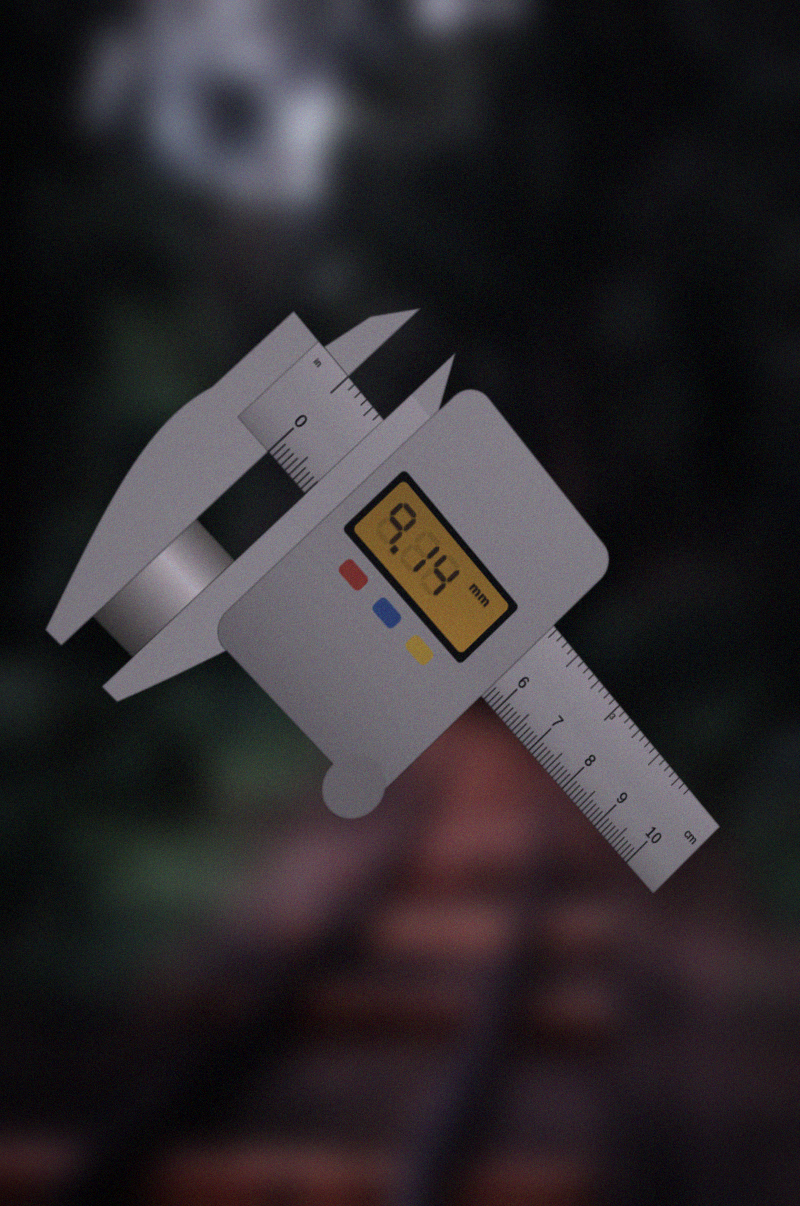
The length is value=9.14 unit=mm
